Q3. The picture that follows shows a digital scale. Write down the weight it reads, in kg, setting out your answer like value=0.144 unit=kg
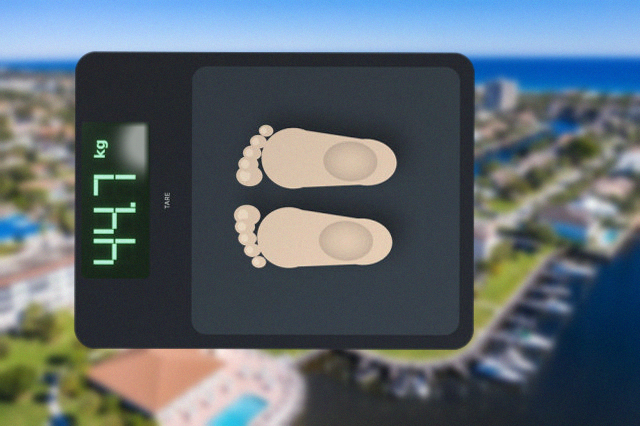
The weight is value=44.7 unit=kg
